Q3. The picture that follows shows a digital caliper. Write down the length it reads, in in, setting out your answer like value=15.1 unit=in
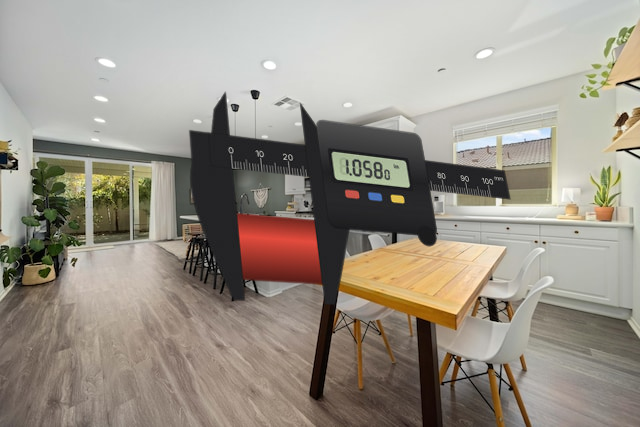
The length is value=1.0580 unit=in
